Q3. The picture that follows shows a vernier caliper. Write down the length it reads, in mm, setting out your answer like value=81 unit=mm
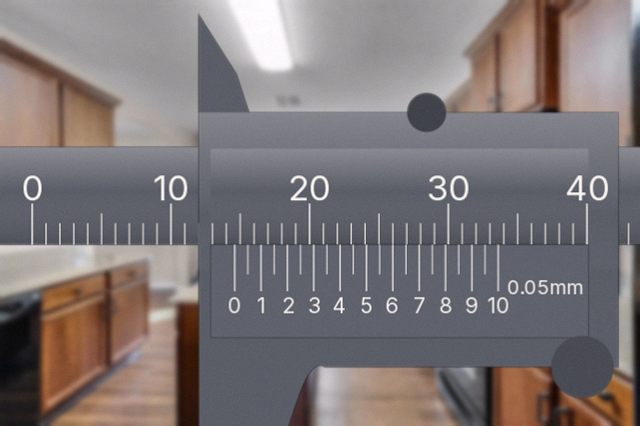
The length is value=14.6 unit=mm
